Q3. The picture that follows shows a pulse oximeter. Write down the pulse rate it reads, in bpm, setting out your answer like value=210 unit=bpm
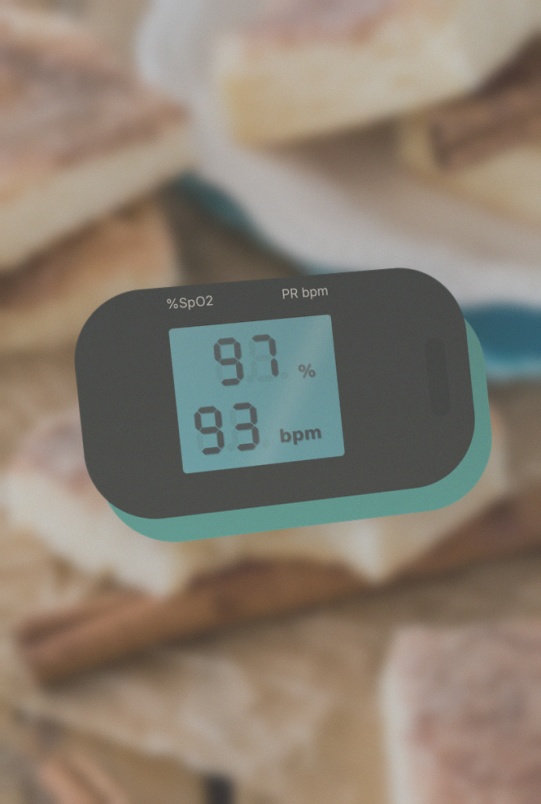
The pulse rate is value=93 unit=bpm
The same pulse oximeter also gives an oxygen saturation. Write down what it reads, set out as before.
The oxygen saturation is value=97 unit=%
